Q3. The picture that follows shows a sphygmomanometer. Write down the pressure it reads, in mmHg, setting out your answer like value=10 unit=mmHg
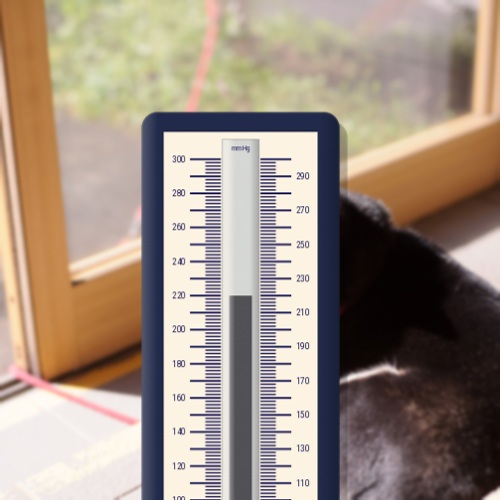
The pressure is value=220 unit=mmHg
